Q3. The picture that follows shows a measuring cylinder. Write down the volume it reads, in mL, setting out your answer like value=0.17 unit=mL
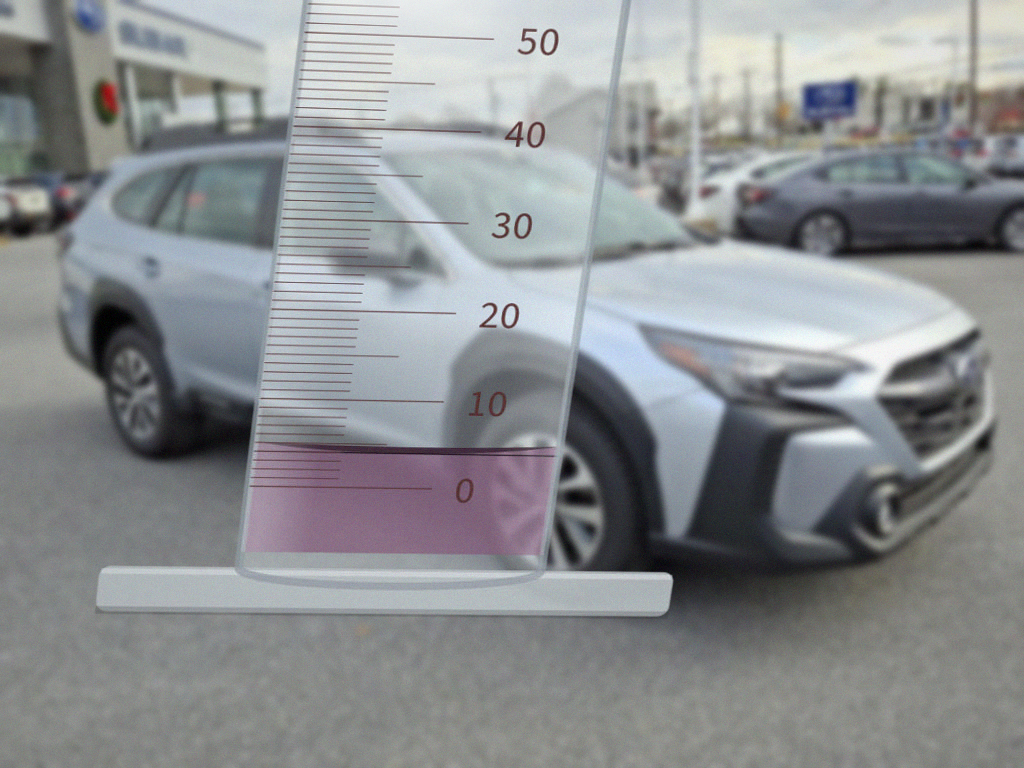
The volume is value=4 unit=mL
